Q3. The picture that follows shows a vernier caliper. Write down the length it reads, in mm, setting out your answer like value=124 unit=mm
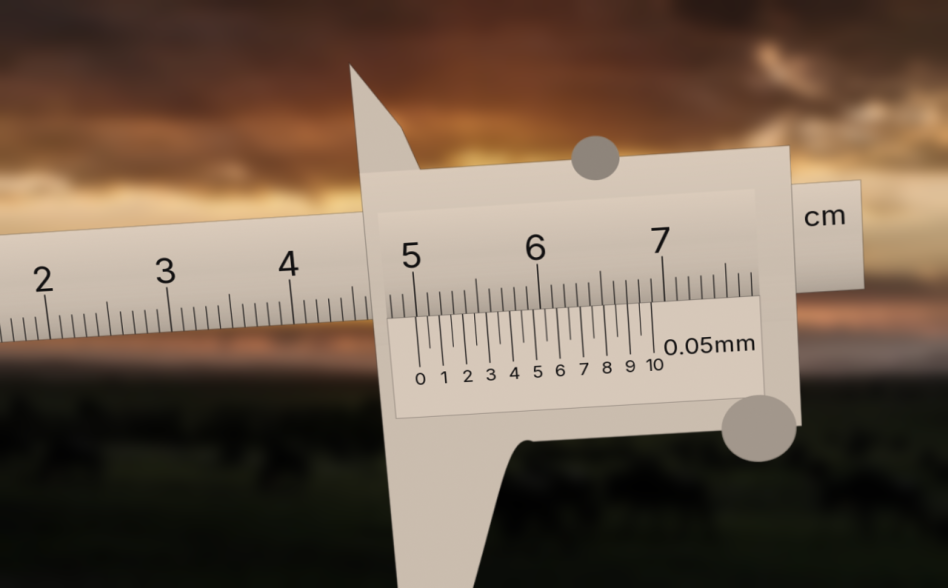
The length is value=49.9 unit=mm
